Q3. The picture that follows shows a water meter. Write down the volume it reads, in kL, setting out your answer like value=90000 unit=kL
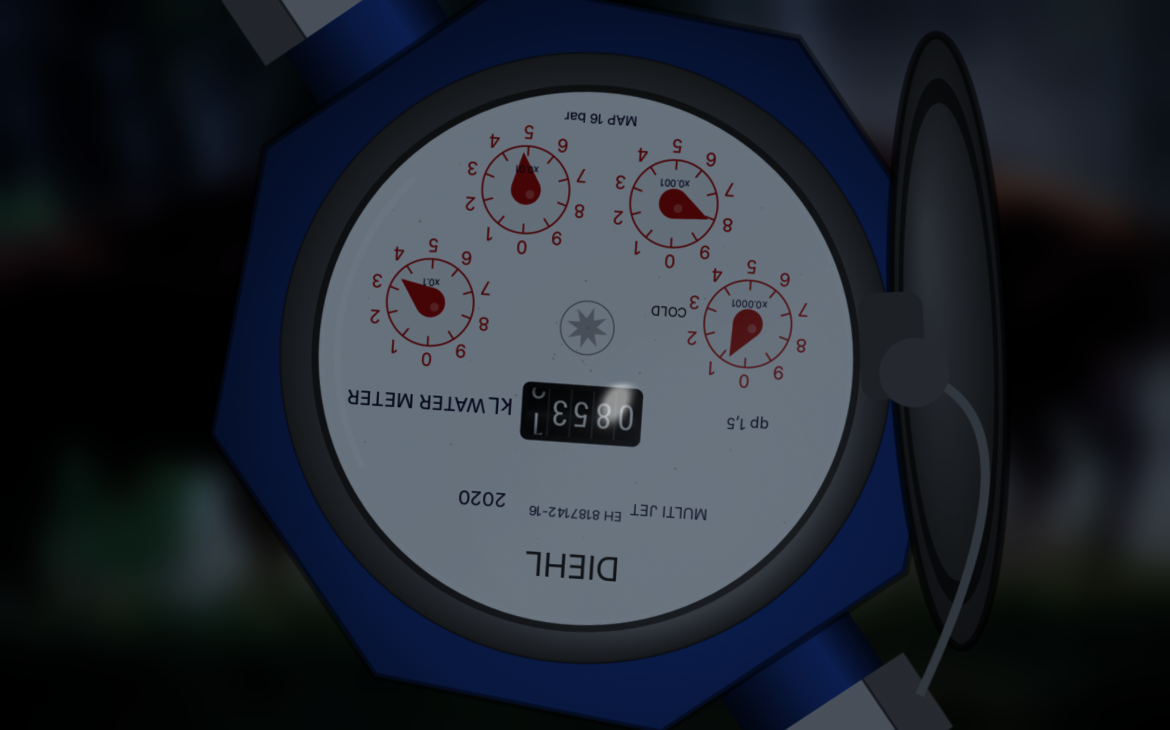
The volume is value=8531.3480 unit=kL
